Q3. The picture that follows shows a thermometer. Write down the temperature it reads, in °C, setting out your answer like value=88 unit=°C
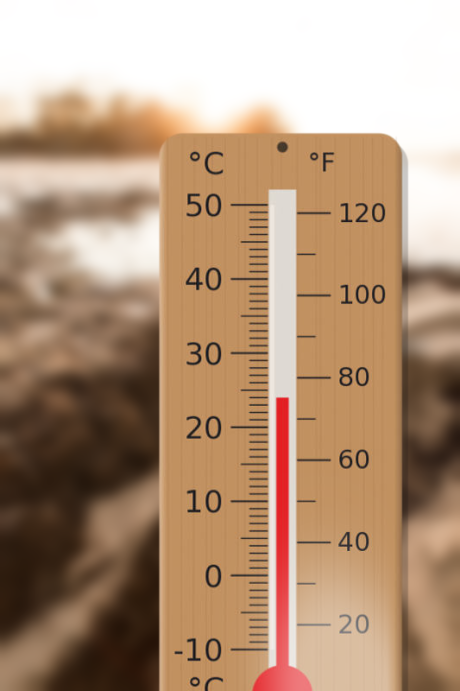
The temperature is value=24 unit=°C
